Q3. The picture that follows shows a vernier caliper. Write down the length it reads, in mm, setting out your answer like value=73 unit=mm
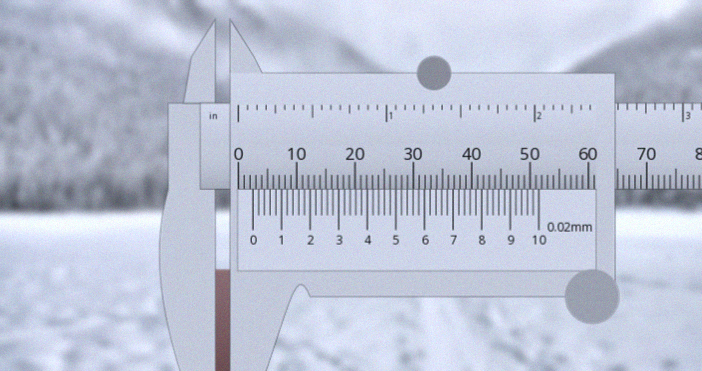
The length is value=2.5 unit=mm
